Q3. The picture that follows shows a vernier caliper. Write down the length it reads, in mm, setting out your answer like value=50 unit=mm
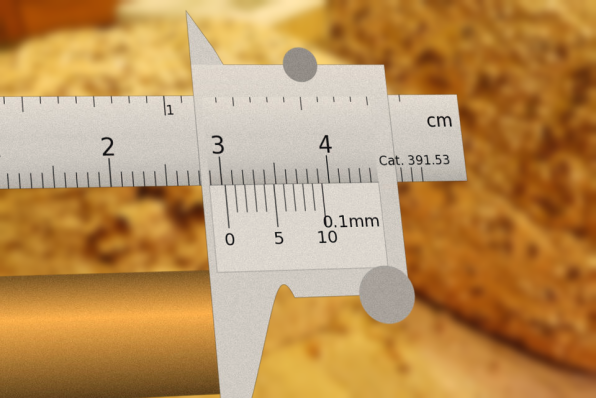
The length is value=30.3 unit=mm
